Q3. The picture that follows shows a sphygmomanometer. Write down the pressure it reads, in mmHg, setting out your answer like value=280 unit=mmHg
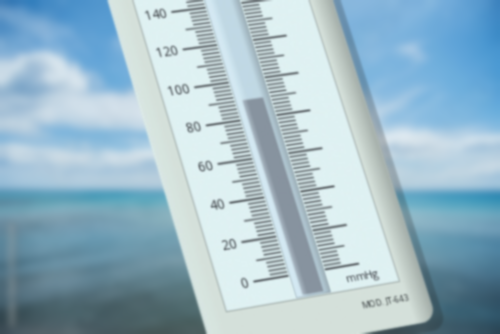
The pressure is value=90 unit=mmHg
